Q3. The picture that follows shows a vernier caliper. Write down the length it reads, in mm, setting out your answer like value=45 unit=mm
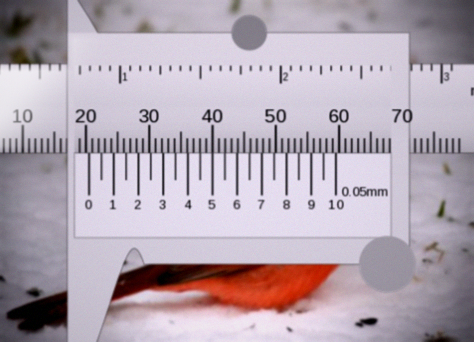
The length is value=20.5 unit=mm
